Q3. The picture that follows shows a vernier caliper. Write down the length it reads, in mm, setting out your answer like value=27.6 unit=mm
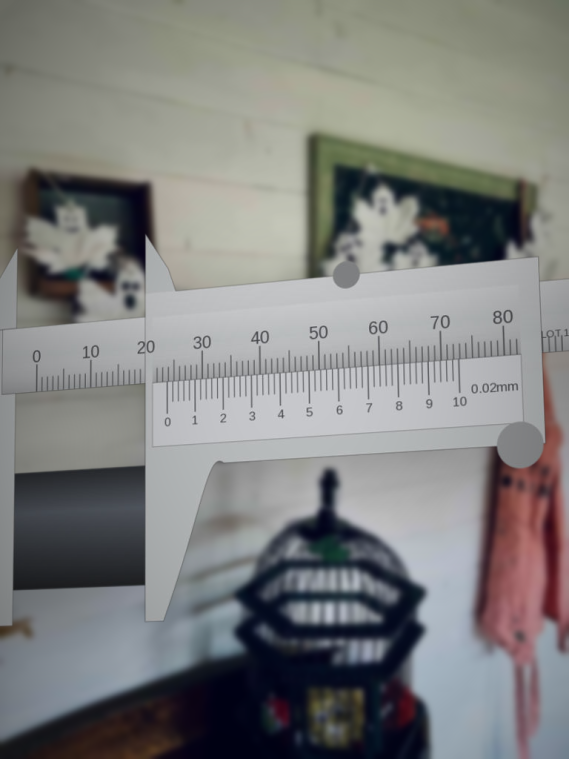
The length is value=23.8 unit=mm
